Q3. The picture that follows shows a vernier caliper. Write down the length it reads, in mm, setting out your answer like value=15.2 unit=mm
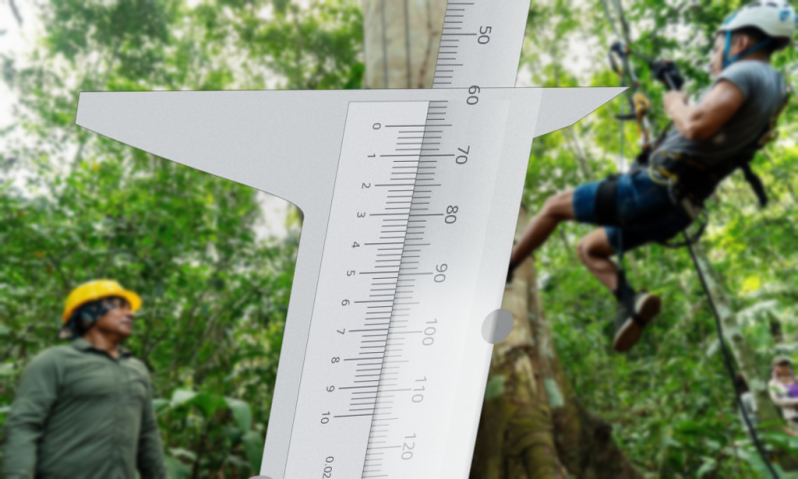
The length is value=65.0 unit=mm
